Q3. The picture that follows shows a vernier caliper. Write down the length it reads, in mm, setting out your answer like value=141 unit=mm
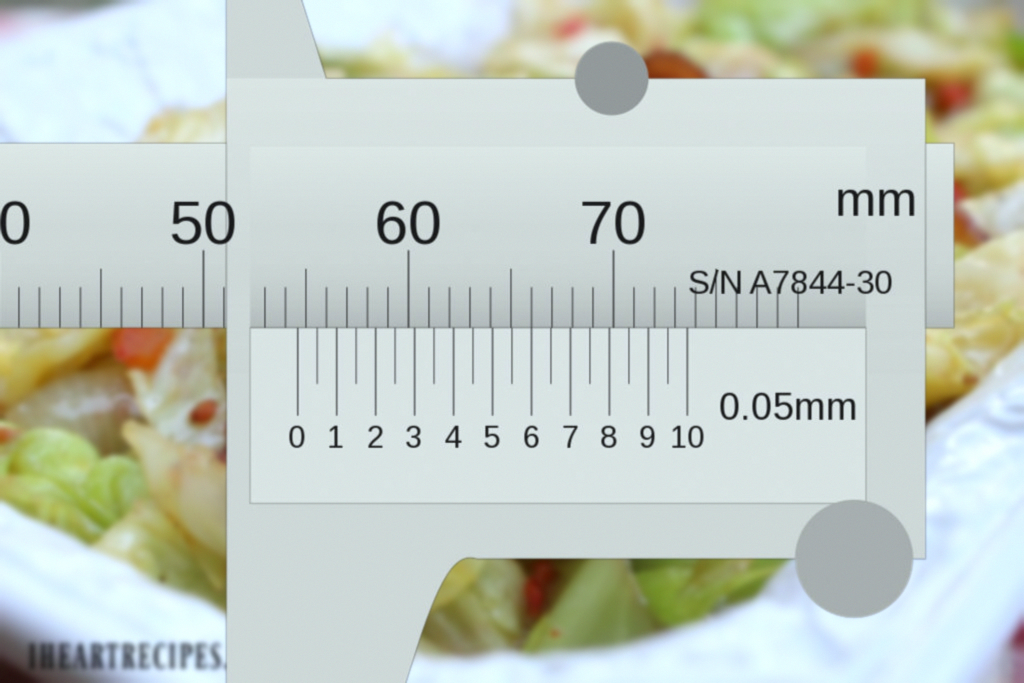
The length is value=54.6 unit=mm
